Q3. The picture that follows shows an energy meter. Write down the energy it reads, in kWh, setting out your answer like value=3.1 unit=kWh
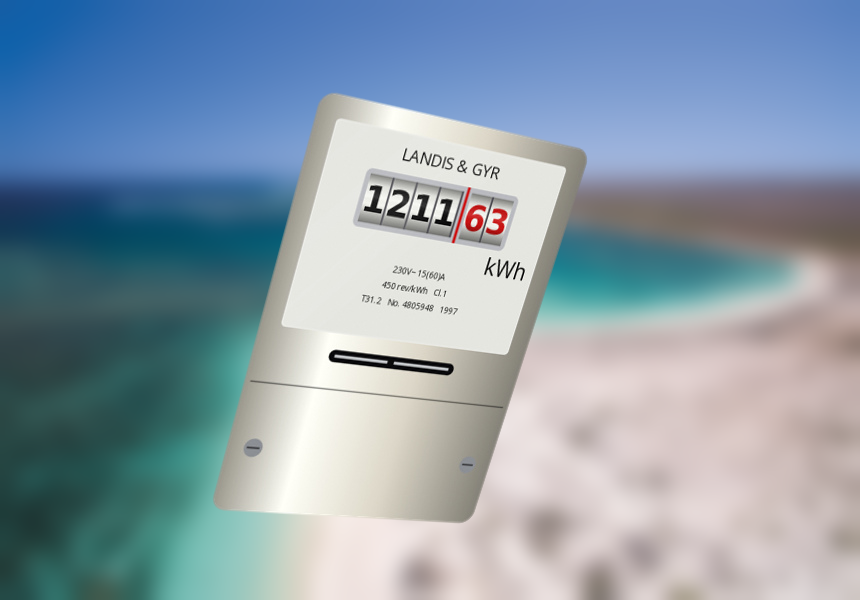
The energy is value=1211.63 unit=kWh
